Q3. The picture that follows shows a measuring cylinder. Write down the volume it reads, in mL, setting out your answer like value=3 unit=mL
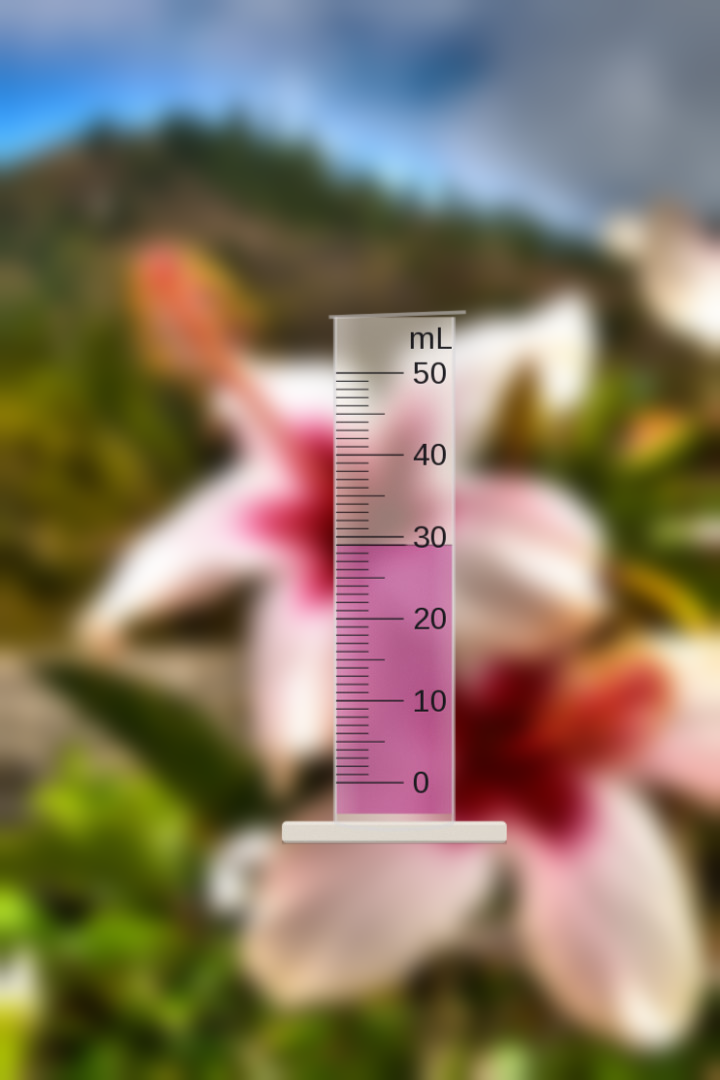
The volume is value=29 unit=mL
